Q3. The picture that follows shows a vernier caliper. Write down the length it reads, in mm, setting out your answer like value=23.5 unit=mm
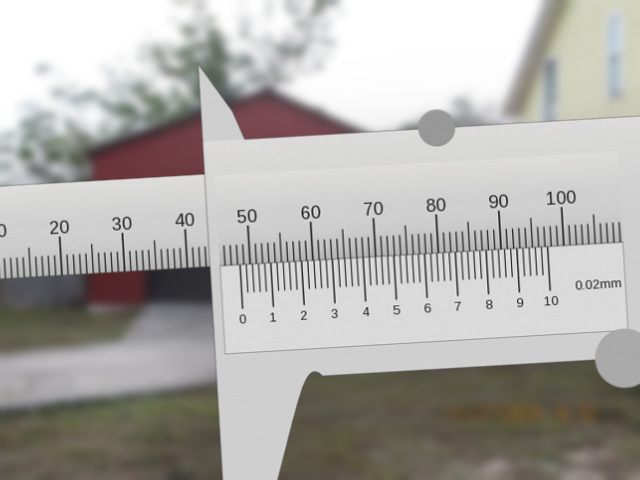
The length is value=48.4 unit=mm
